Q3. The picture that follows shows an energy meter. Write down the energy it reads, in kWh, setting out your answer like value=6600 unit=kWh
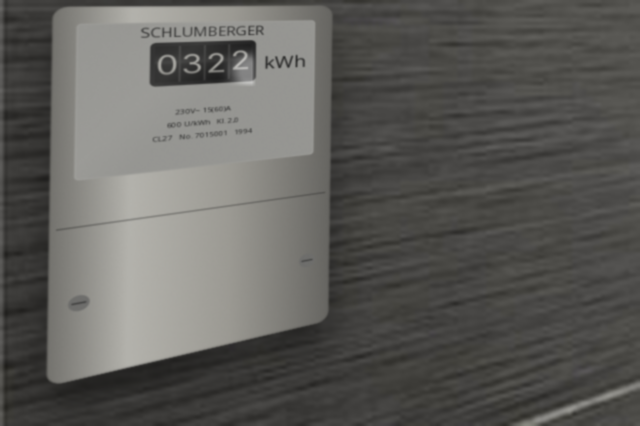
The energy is value=322 unit=kWh
